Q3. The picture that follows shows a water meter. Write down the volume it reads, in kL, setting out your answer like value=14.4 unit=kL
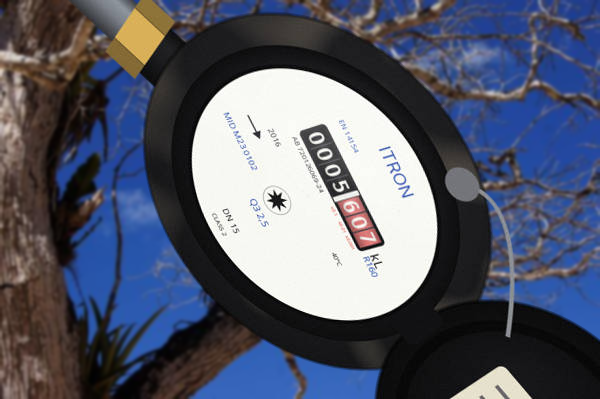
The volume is value=5.607 unit=kL
